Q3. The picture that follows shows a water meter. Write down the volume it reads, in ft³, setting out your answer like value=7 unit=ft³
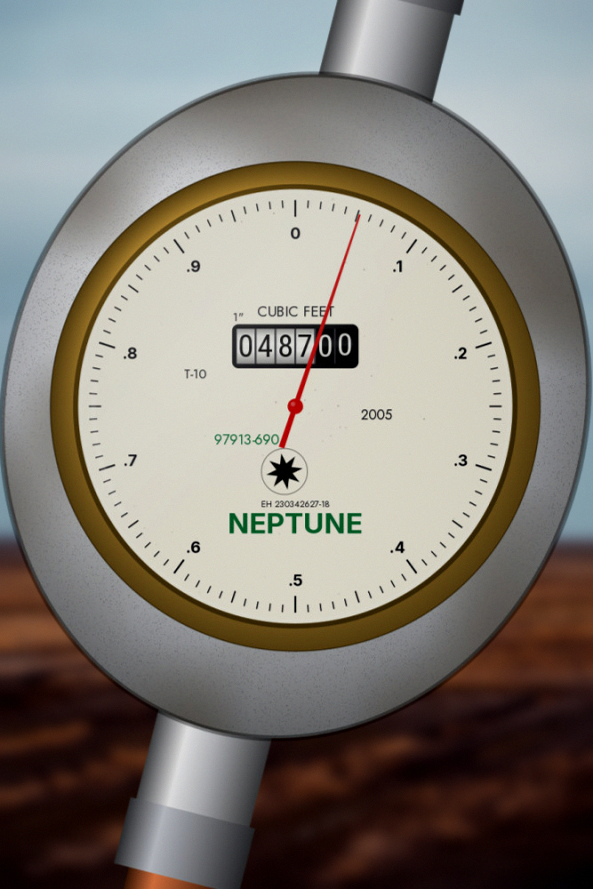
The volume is value=48700.05 unit=ft³
